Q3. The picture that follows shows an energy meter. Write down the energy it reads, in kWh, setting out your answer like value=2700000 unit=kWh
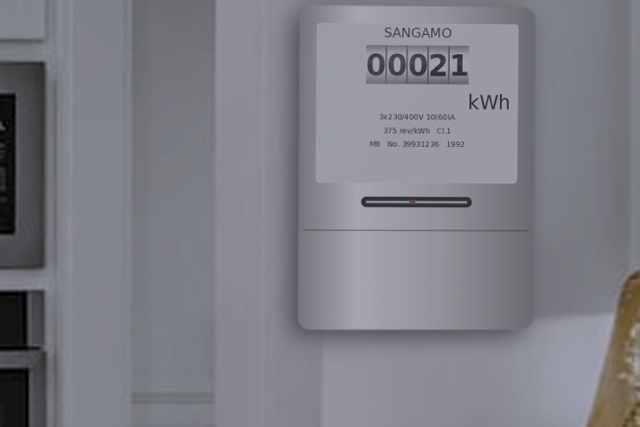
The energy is value=21 unit=kWh
